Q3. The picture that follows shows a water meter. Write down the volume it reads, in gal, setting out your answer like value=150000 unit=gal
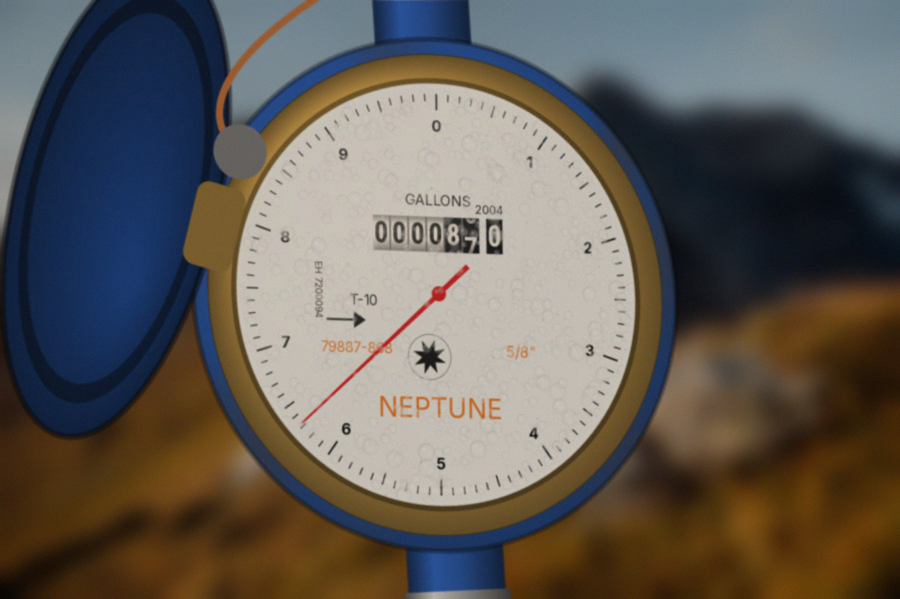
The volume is value=866.3 unit=gal
